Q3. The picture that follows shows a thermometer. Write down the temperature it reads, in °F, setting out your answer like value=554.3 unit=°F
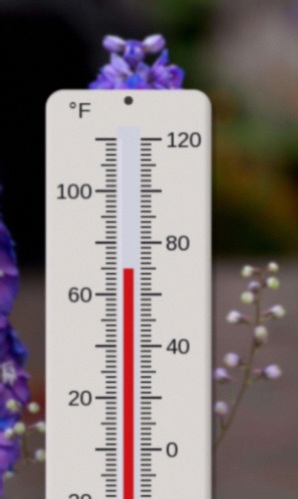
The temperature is value=70 unit=°F
